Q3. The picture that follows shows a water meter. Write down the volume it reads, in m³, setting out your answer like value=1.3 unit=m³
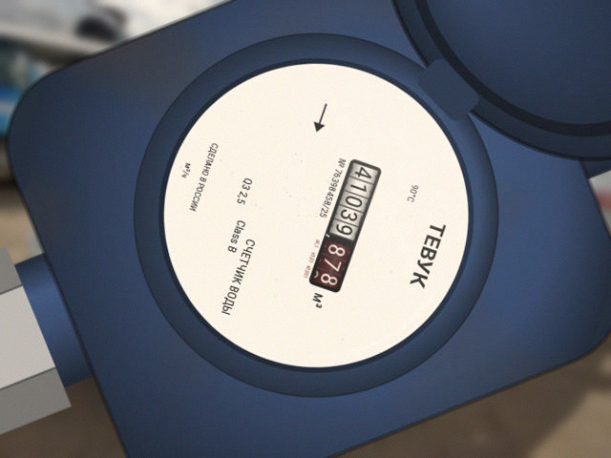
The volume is value=41039.878 unit=m³
